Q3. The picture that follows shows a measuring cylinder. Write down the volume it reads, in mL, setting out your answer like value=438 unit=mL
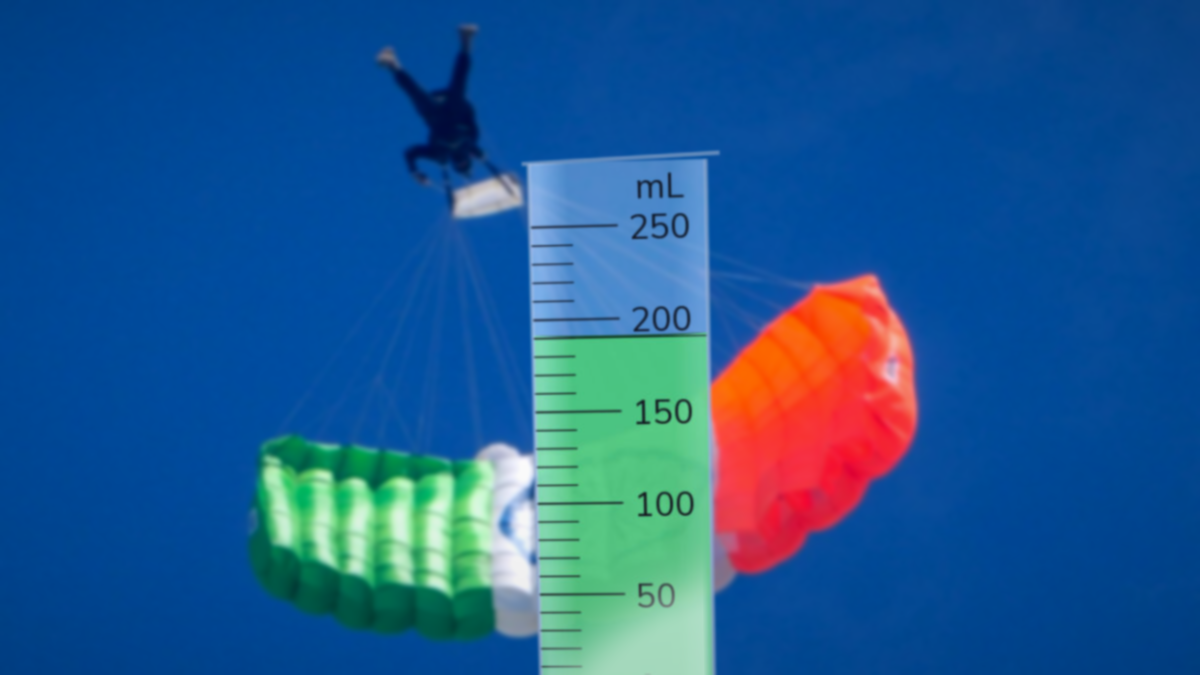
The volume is value=190 unit=mL
